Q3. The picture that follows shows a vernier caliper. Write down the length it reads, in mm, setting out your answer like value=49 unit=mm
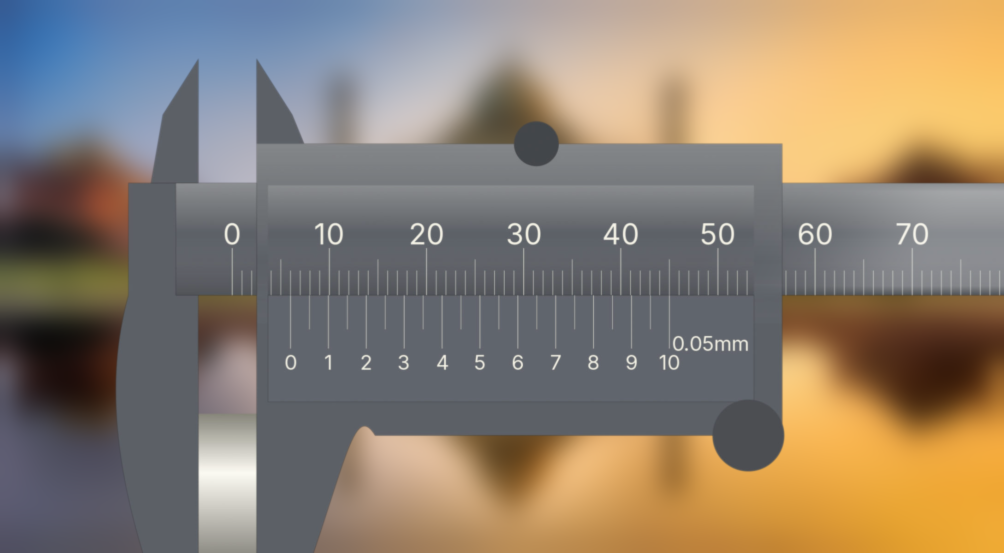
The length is value=6.0 unit=mm
